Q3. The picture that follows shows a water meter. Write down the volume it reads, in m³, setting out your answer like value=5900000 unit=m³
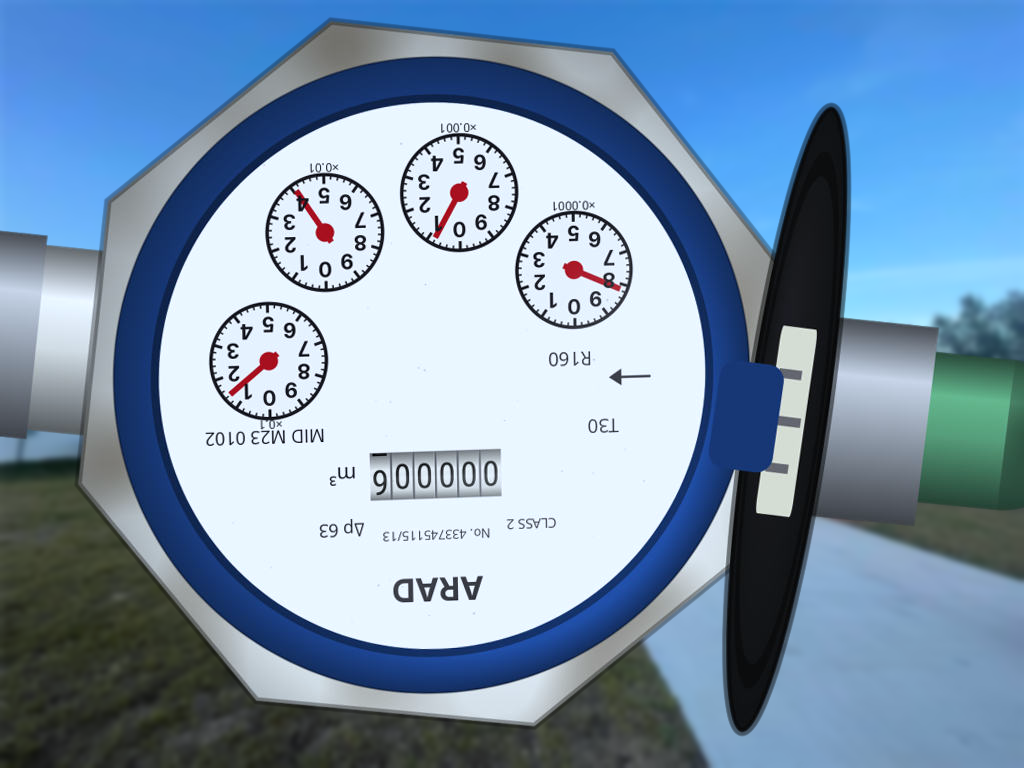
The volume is value=6.1408 unit=m³
